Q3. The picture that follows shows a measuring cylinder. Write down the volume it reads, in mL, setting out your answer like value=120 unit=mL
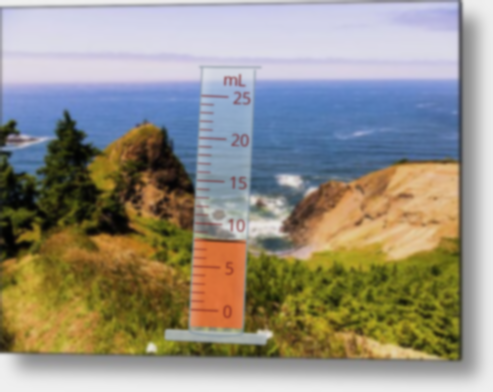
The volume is value=8 unit=mL
